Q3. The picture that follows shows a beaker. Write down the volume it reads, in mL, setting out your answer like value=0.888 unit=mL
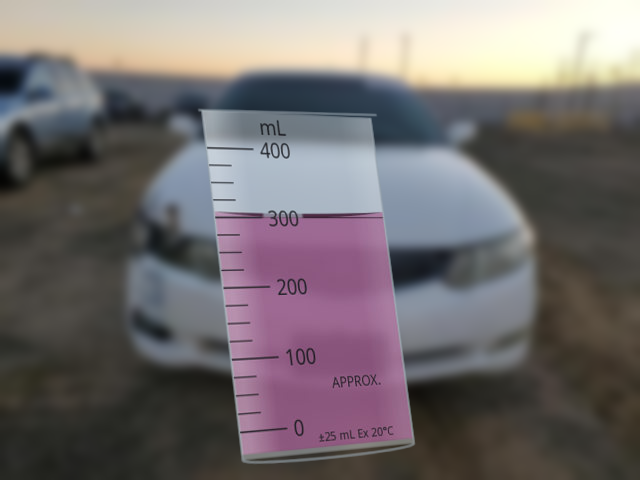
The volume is value=300 unit=mL
